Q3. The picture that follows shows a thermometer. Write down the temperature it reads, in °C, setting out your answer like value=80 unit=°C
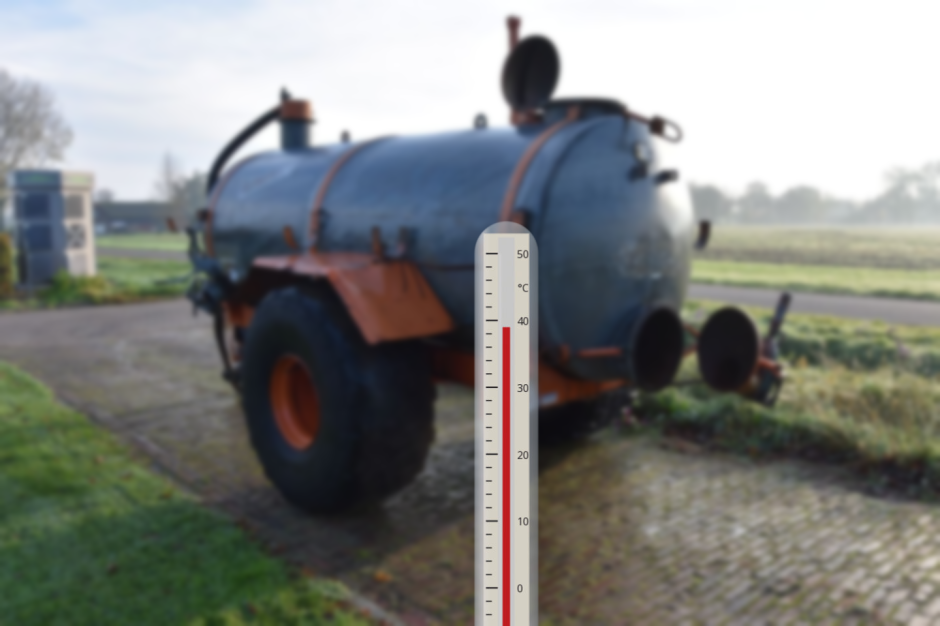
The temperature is value=39 unit=°C
